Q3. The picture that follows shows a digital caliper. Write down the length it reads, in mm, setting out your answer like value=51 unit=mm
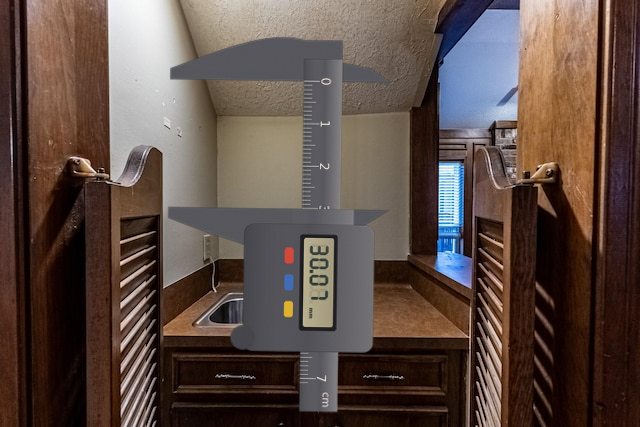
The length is value=30.07 unit=mm
